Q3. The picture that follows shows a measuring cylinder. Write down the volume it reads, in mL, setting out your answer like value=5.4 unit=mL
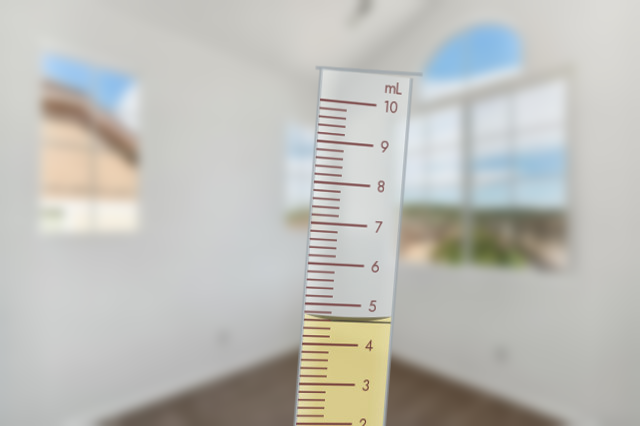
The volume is value=4.6 unit=mL
